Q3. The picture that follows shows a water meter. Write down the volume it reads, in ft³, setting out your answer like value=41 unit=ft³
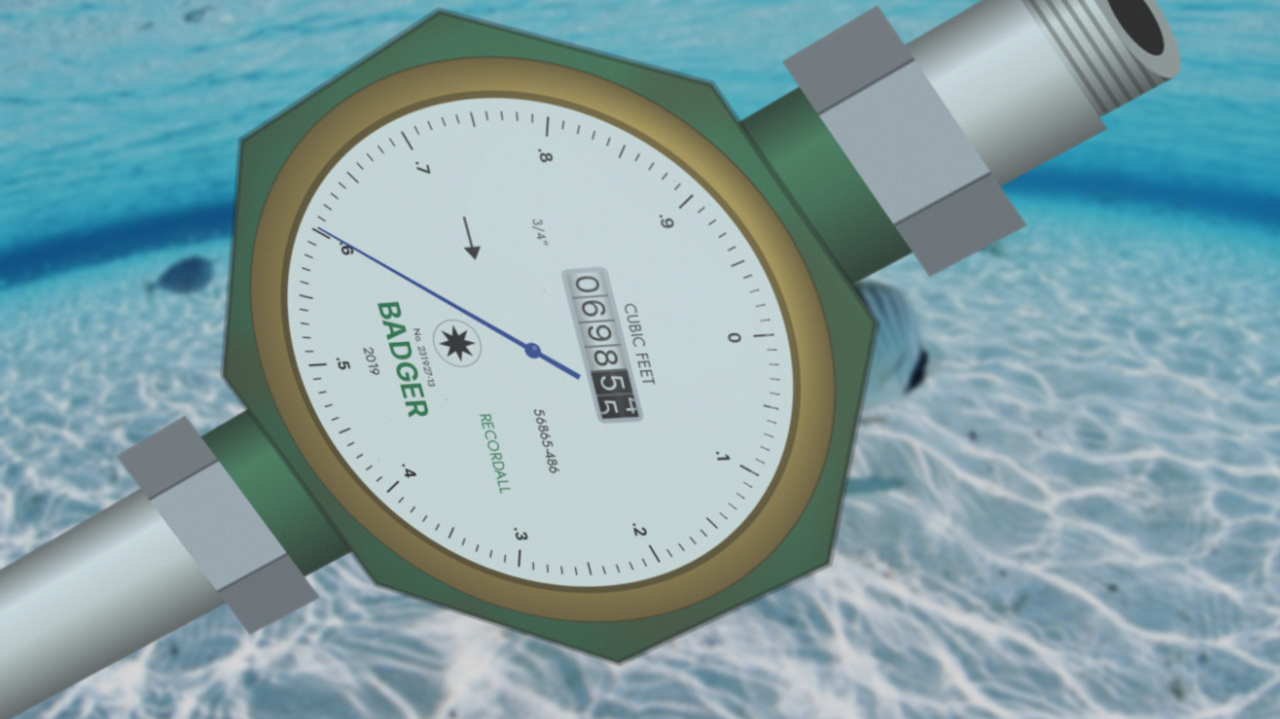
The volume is value=69854.60 unit=ft³
